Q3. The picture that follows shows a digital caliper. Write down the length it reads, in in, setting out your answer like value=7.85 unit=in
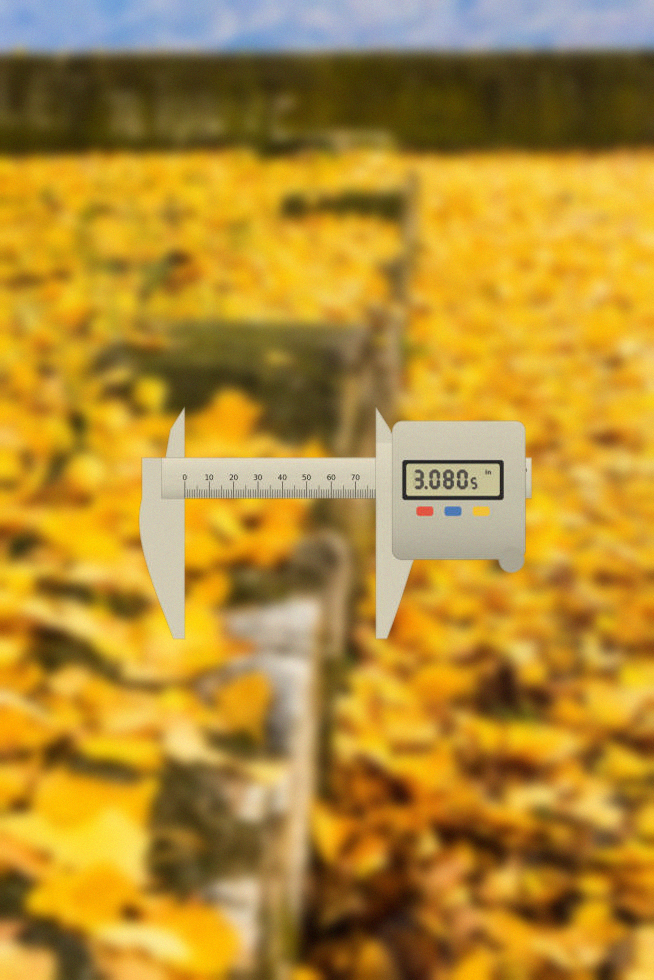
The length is value=3.0805 unit=in
